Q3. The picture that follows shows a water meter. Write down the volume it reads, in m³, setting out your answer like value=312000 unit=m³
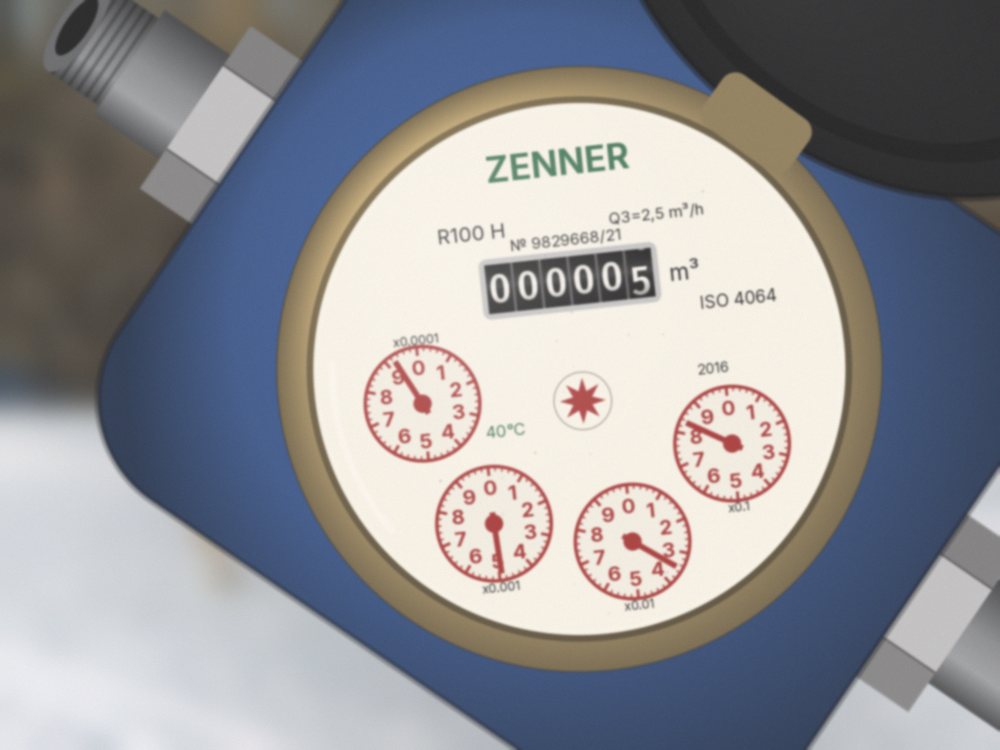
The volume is value=4.8349 unit=m³
